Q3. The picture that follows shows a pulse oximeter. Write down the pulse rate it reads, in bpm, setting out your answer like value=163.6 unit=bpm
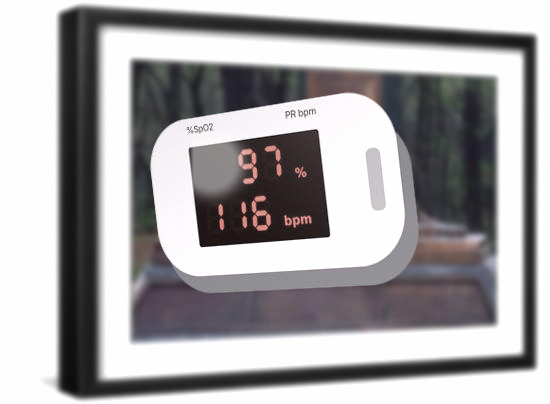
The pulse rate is value=116 unit=bpm
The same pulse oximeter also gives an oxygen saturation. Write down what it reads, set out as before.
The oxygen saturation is value=97 unit=%
